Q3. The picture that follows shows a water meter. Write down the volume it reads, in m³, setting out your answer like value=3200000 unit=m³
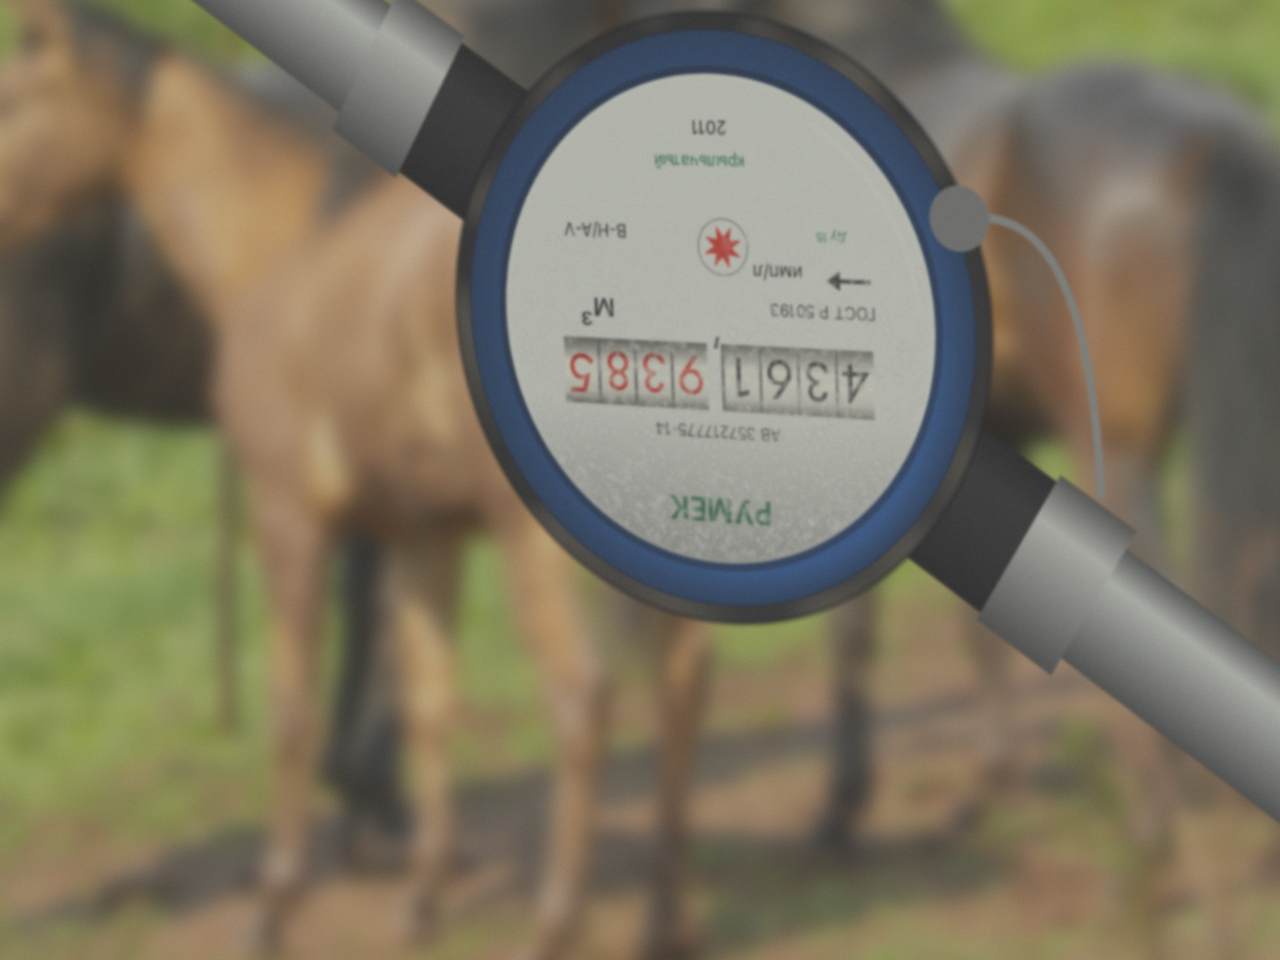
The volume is value=4361.9385 unit=m³
